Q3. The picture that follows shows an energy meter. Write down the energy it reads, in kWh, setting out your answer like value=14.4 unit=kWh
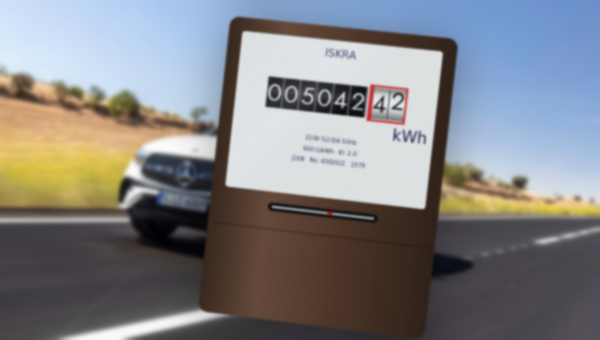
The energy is value=5042.42 unit=kWh
